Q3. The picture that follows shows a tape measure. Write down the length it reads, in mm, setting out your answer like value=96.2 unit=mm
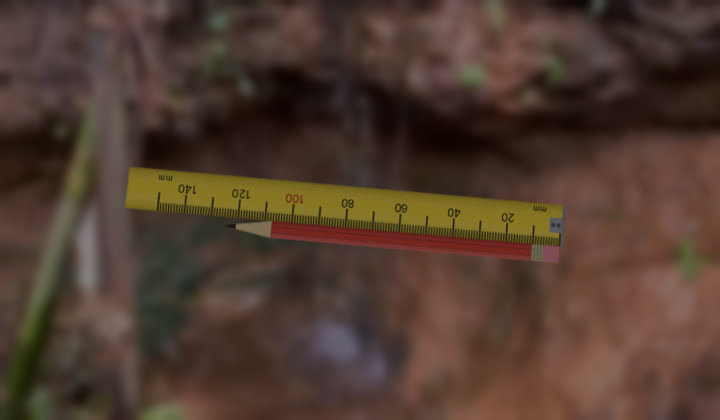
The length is value=125 unit=mm
